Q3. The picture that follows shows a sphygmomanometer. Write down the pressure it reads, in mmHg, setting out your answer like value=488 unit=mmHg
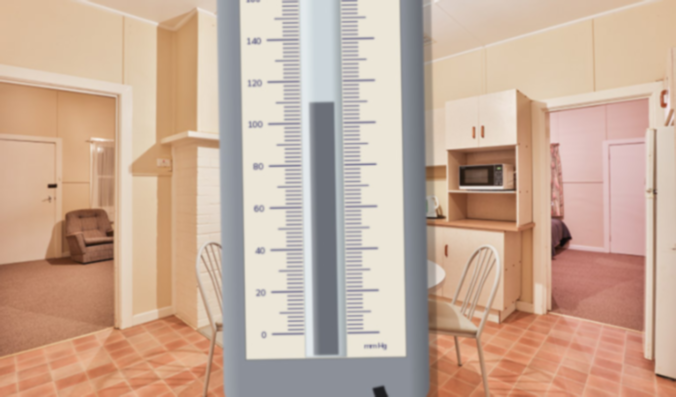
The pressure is value=110 unit=mmHg
